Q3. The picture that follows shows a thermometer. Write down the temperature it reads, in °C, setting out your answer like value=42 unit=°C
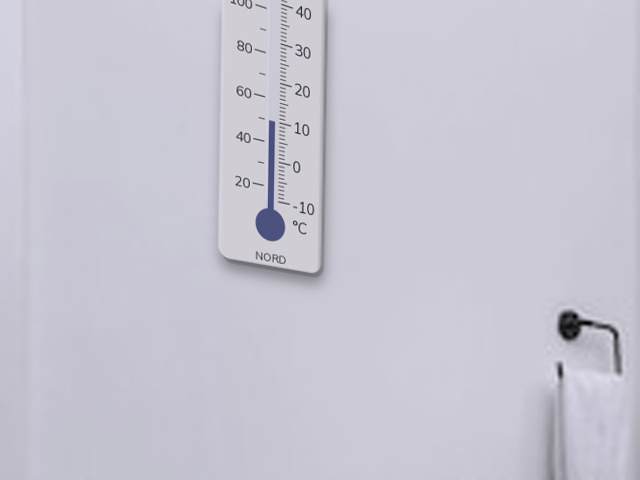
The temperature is value=10 unit=°C
